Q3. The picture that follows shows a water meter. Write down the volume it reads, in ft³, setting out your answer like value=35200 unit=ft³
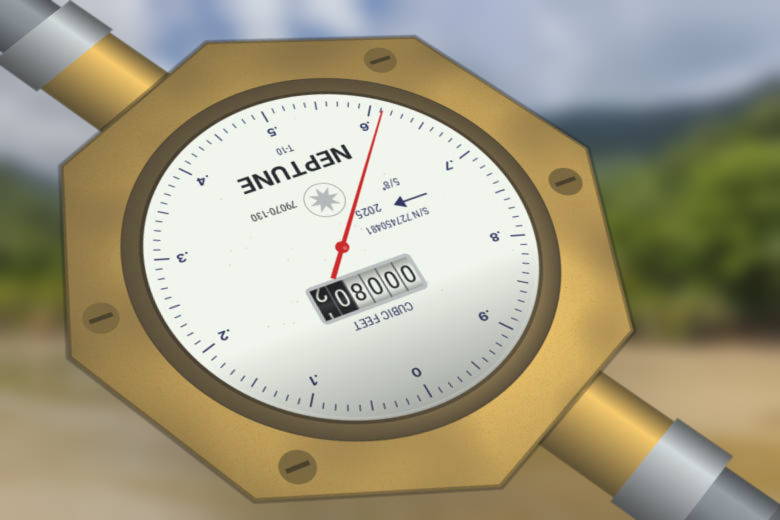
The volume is value=801.61 unit=ft³
